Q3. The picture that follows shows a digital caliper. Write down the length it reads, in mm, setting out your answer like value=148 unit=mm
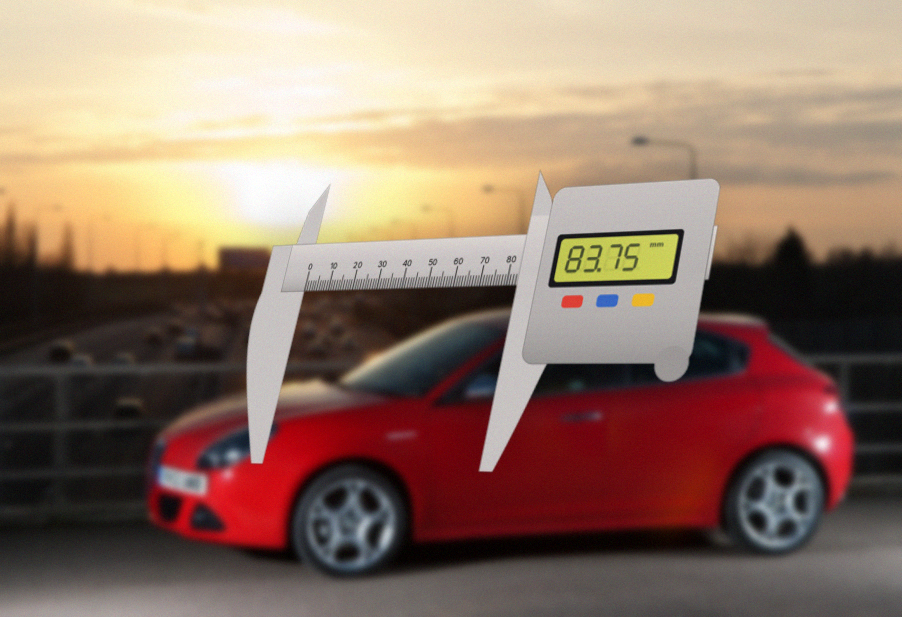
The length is value=83.75 unit=mm
